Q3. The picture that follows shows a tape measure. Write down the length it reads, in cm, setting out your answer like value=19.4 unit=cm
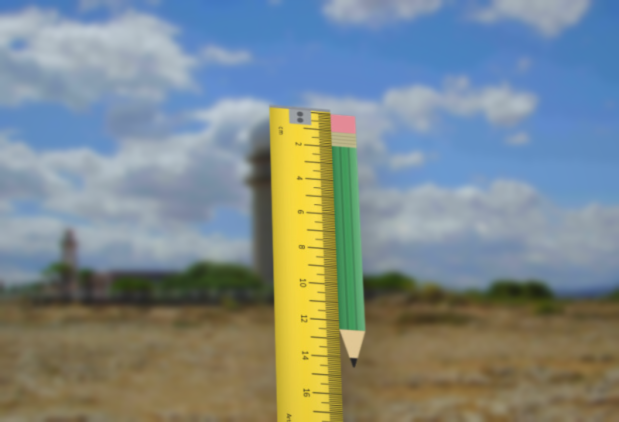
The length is value=14.5 unit=cm
